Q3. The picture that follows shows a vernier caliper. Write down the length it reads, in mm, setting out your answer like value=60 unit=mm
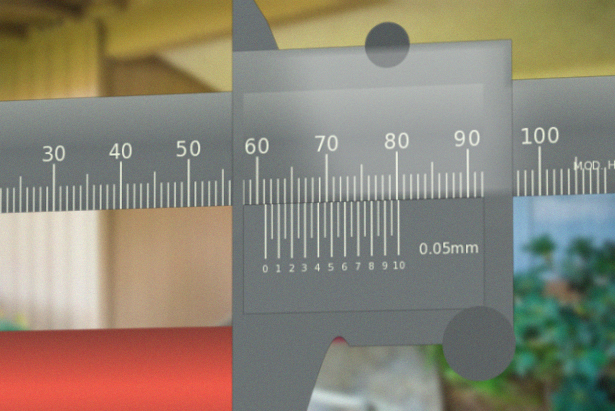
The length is value=61.2 unit=mm
